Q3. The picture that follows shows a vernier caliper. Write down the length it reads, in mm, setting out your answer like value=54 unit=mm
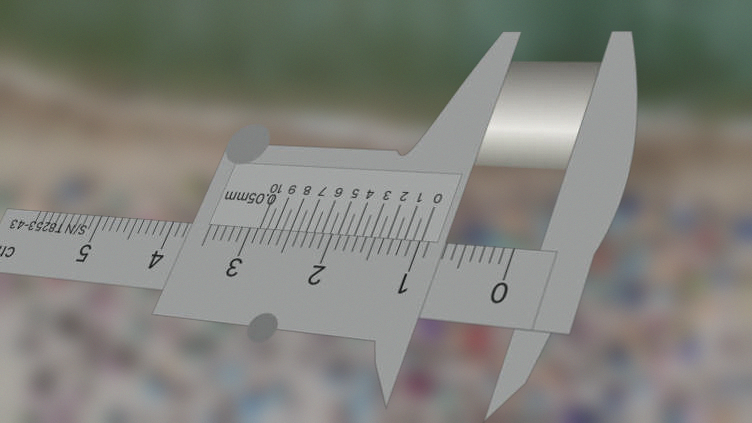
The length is value=9.8 unit=mm
